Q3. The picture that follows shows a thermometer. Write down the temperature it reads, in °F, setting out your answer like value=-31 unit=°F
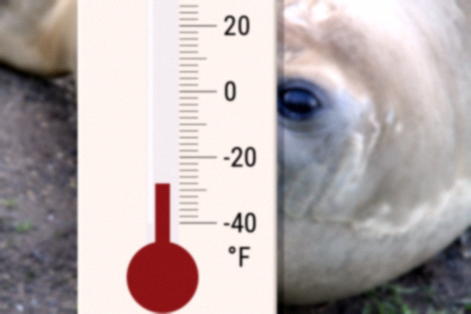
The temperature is value=-28 unit=°F
